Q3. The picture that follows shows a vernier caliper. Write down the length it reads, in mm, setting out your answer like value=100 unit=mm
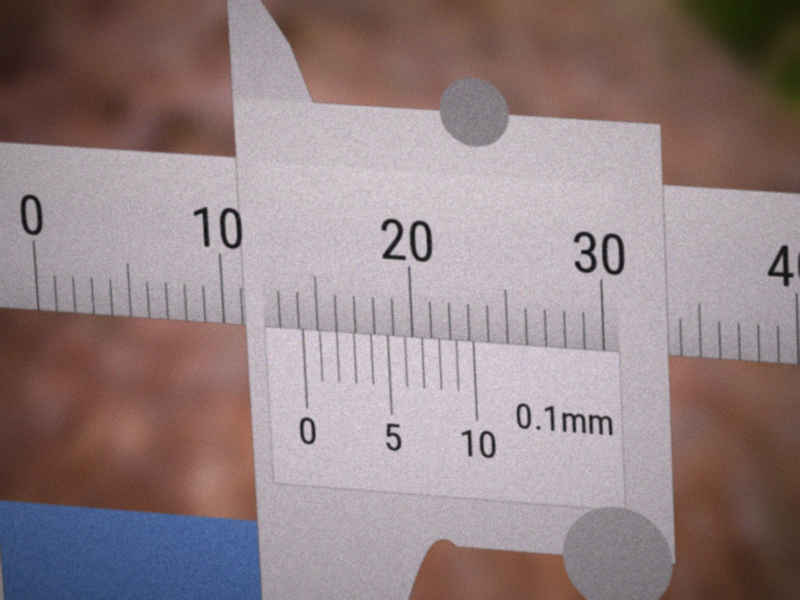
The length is value=14.2 unit=mm
